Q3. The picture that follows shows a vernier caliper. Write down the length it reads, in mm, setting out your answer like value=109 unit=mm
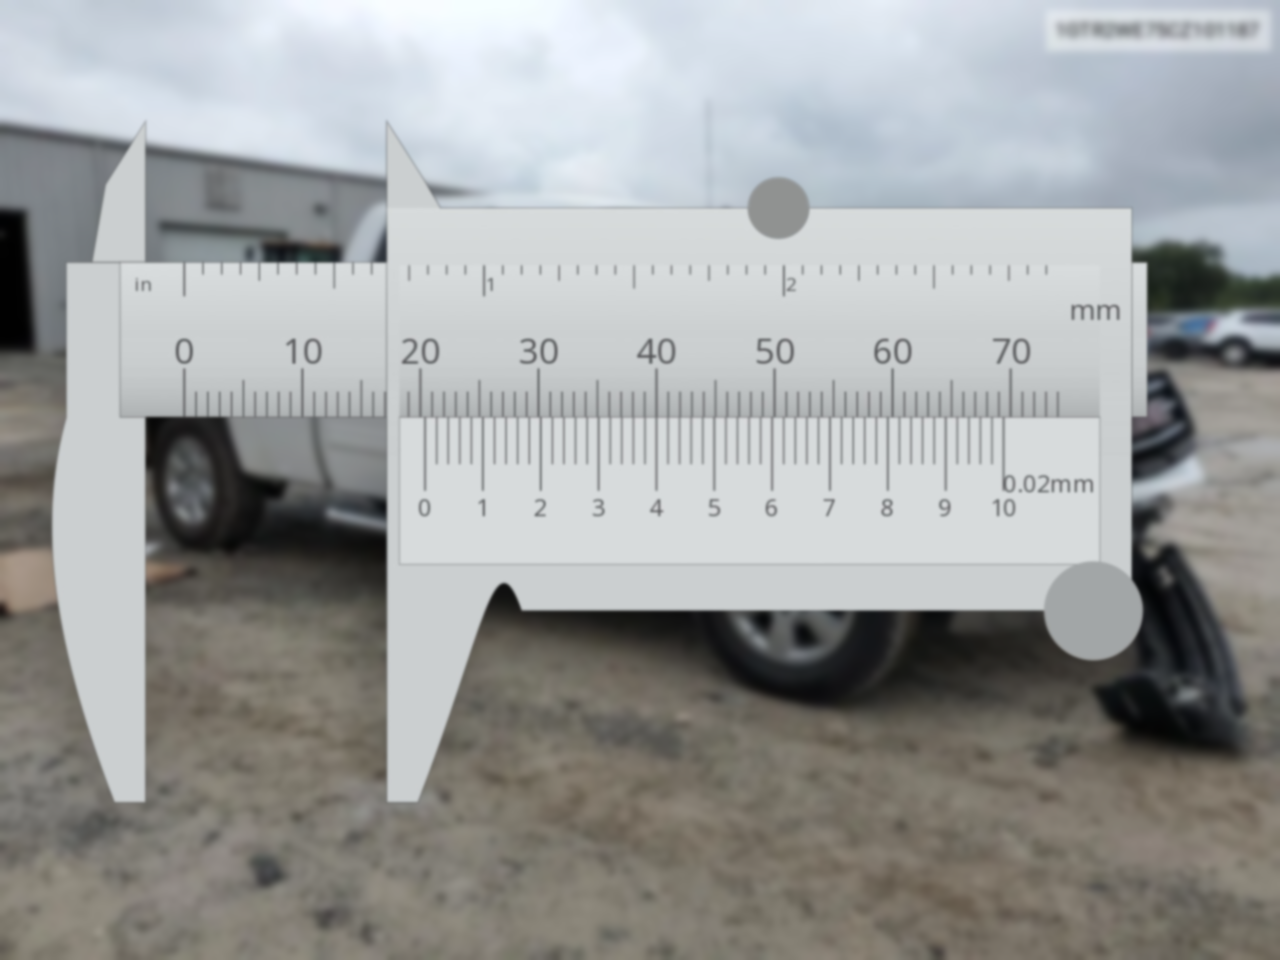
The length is value=20.4 unit=mm
